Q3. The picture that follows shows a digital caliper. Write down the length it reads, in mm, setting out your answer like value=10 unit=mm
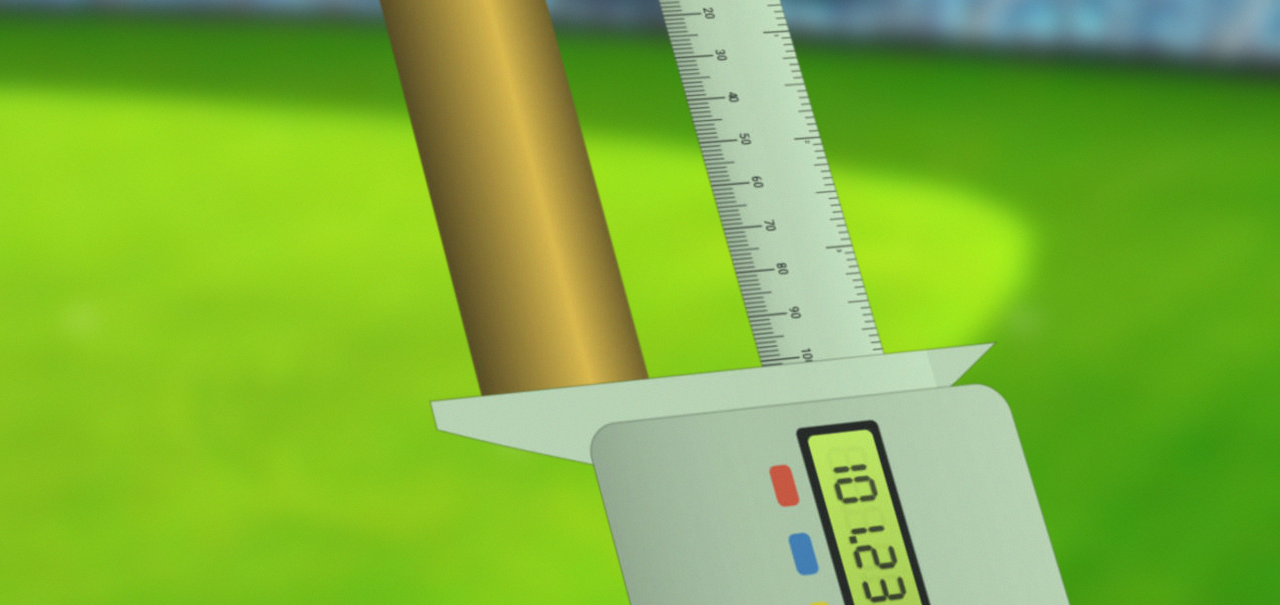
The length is value=101.23 unit=mm
